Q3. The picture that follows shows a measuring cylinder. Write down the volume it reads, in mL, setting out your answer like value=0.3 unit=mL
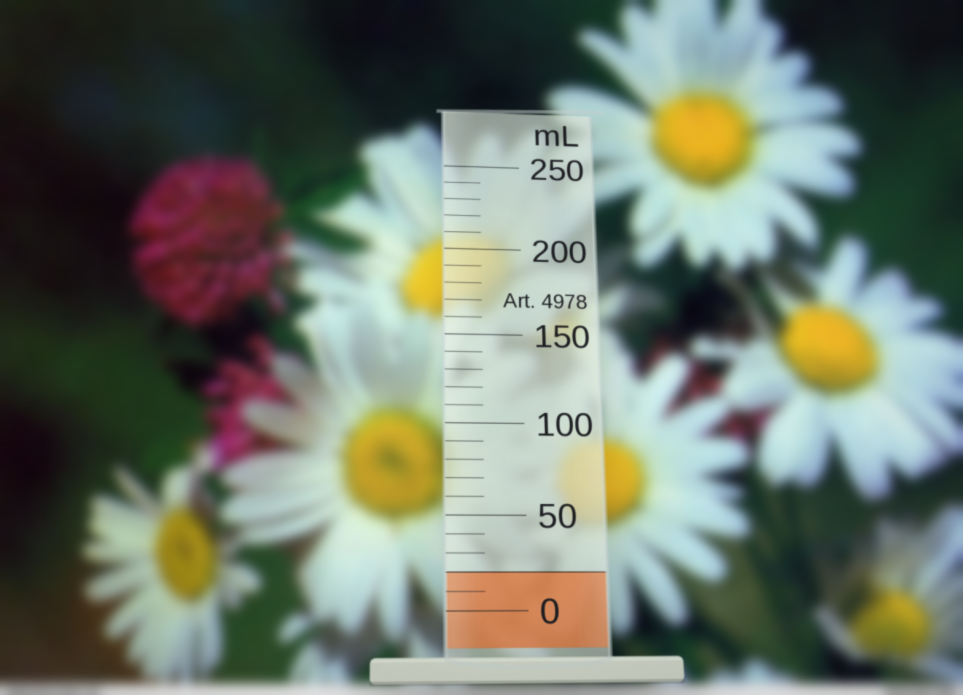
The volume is value=20 unit=mL
